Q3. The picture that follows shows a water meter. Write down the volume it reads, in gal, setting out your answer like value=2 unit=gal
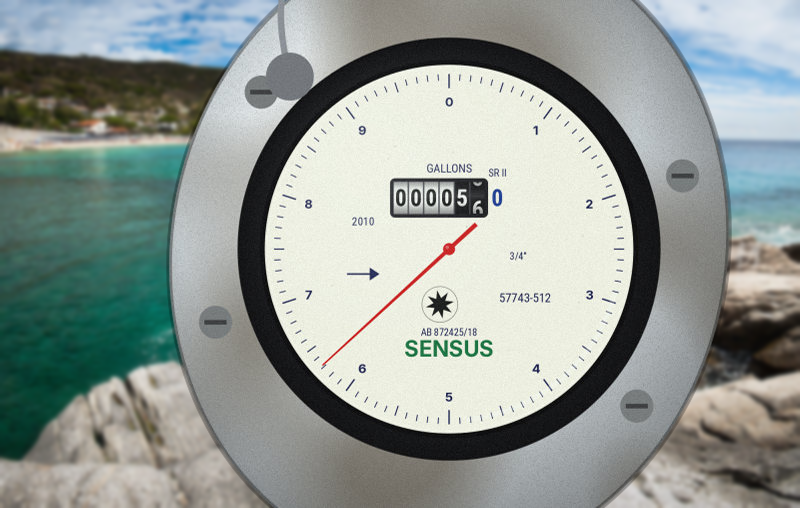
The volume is value=556.3 unit=gal
